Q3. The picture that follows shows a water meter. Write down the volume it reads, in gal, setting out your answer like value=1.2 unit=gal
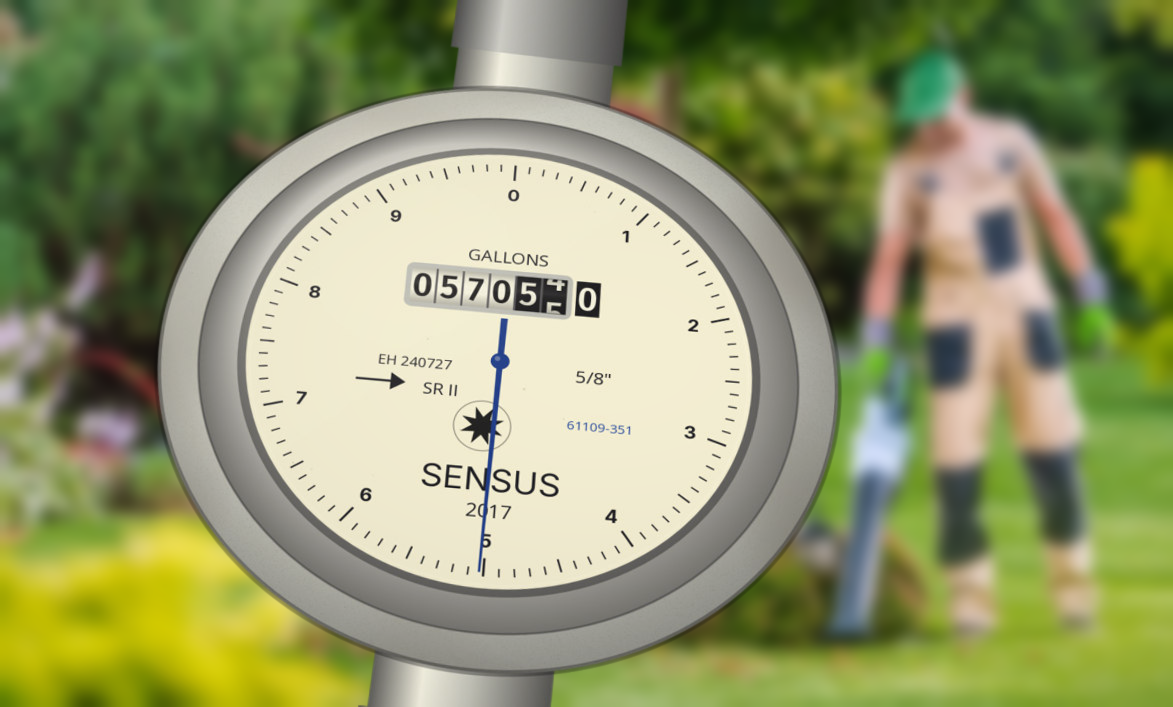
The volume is value=570545.0 unit=gal
